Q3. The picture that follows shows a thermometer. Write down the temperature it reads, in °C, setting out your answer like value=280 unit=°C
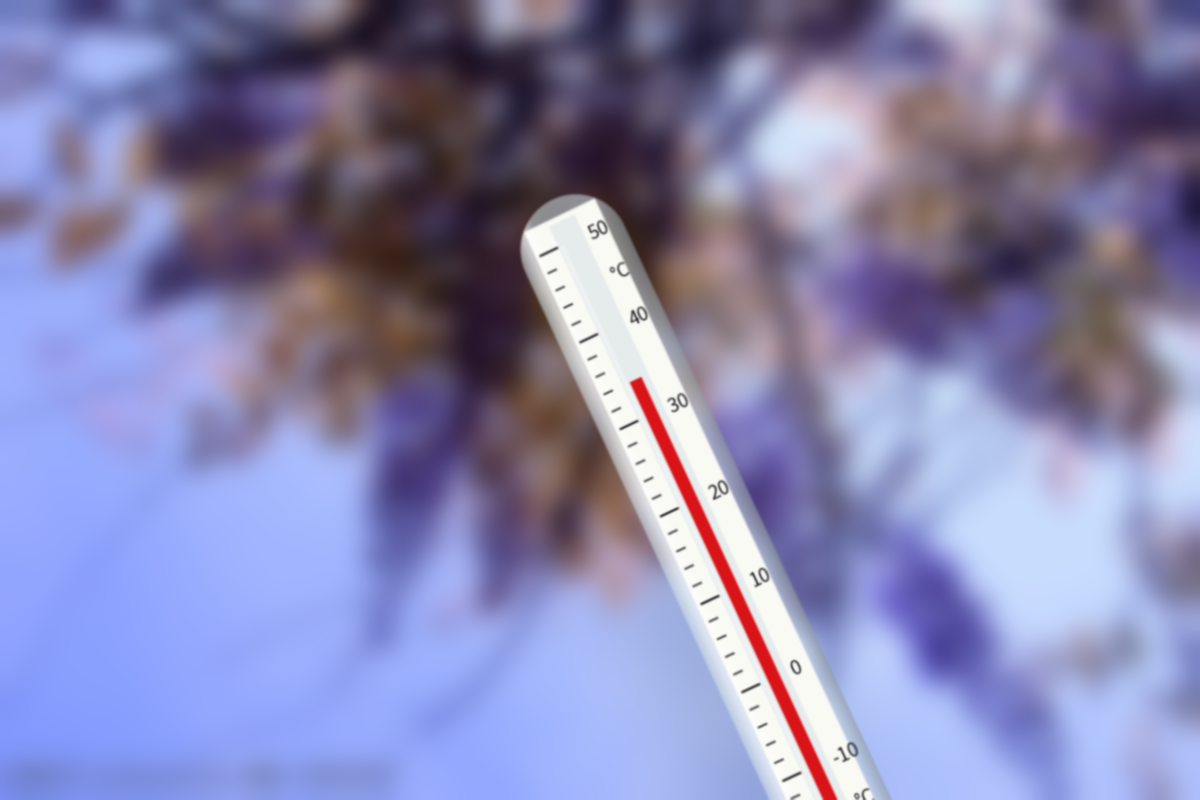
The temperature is value=34 unit=°C
